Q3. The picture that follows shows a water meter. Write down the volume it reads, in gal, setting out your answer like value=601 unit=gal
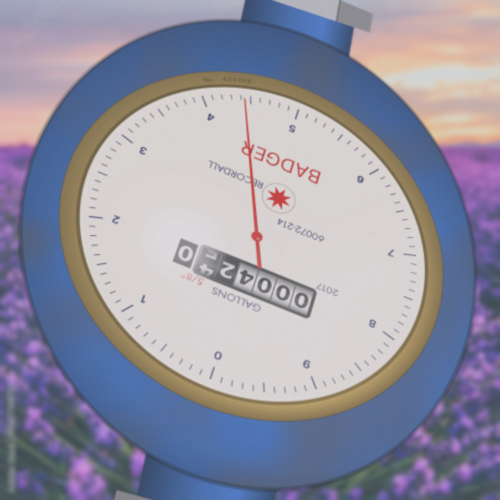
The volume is value=4244.4 unit=gal
